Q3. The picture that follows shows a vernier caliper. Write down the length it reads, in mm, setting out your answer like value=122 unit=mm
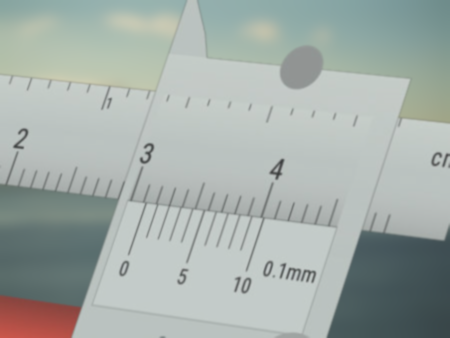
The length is value=31.2 unit=mm
